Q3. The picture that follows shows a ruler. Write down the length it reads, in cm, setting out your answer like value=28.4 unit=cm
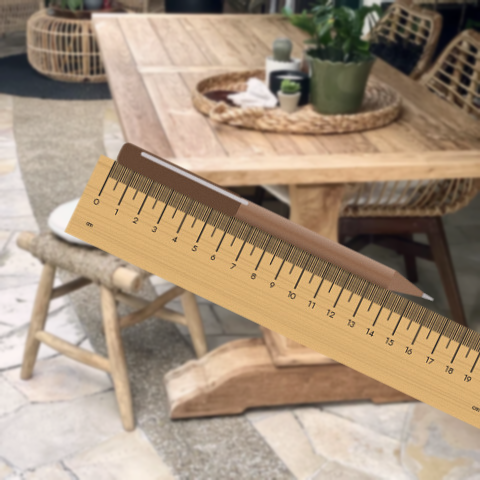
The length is value=16 unit=cm
